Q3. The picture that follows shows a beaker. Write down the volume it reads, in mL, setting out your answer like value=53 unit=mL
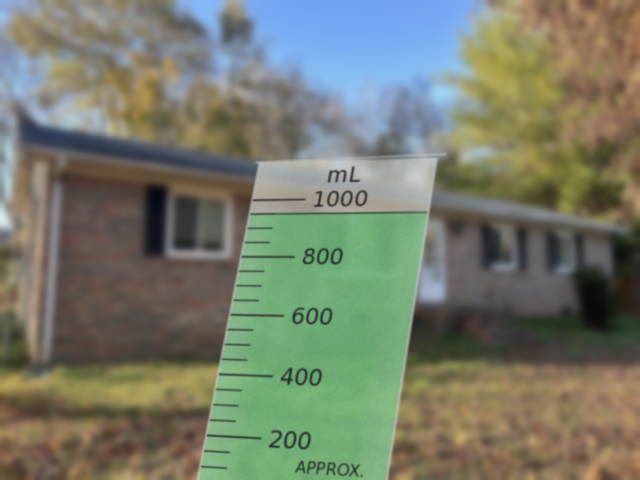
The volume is value=950 unit=mL
